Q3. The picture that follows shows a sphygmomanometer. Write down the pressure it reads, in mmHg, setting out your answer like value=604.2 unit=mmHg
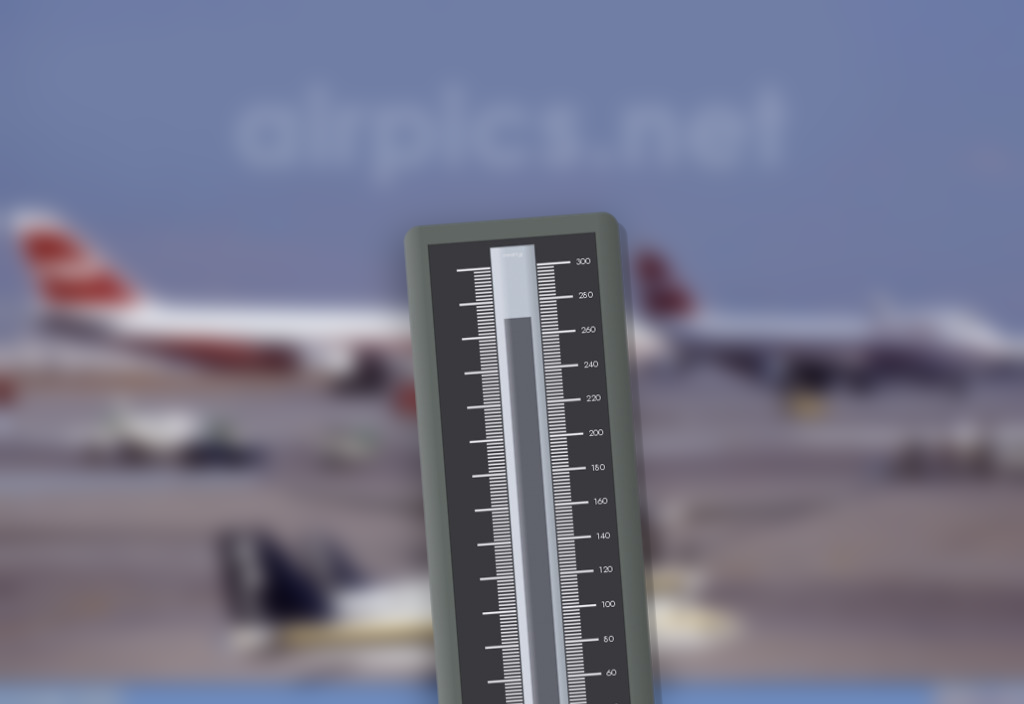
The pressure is value=270 unit=mmHg
